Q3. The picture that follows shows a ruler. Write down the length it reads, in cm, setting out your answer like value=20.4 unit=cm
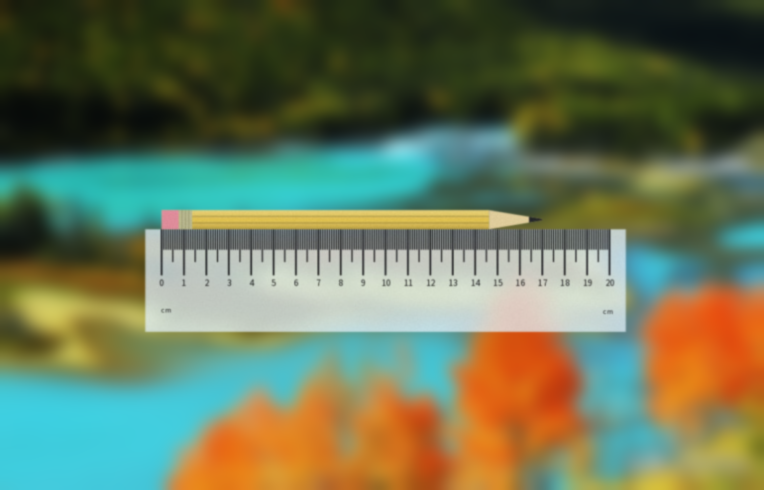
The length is value=17 unit=cm
